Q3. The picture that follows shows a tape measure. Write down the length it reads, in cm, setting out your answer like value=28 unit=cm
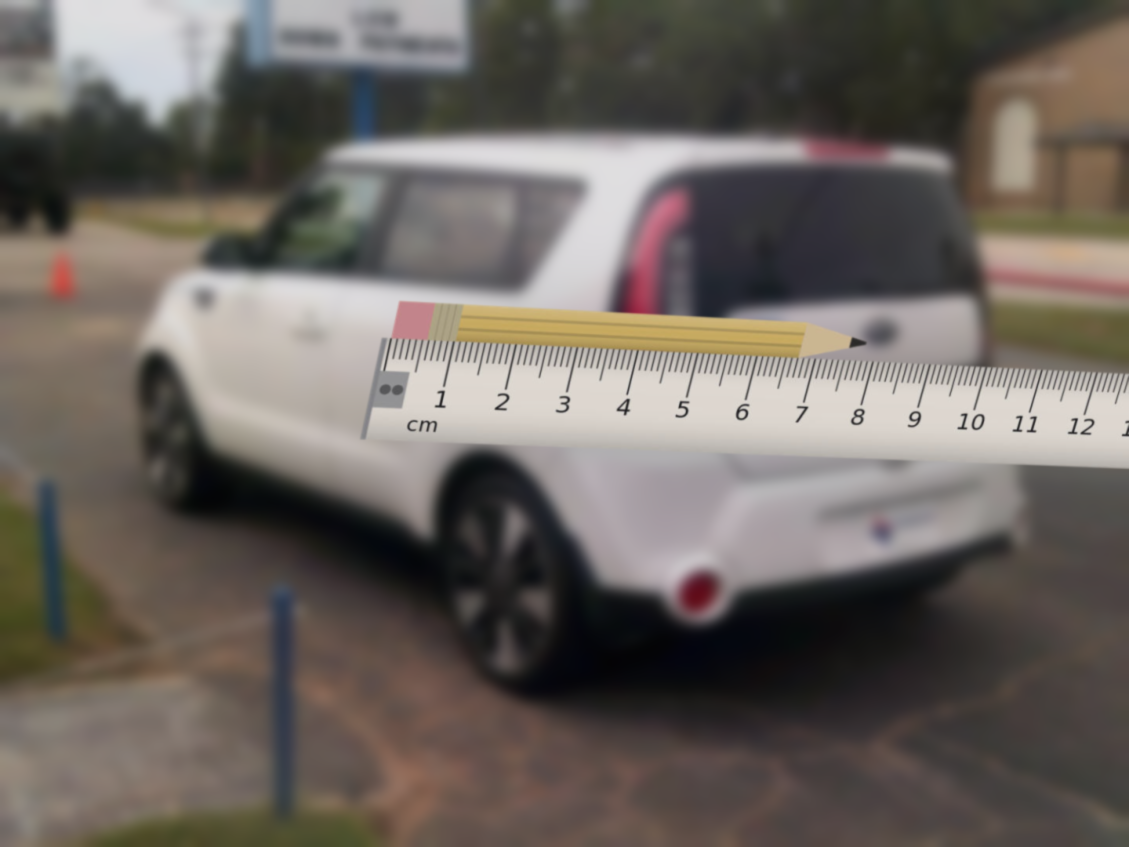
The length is value=7.8 unit=cm
